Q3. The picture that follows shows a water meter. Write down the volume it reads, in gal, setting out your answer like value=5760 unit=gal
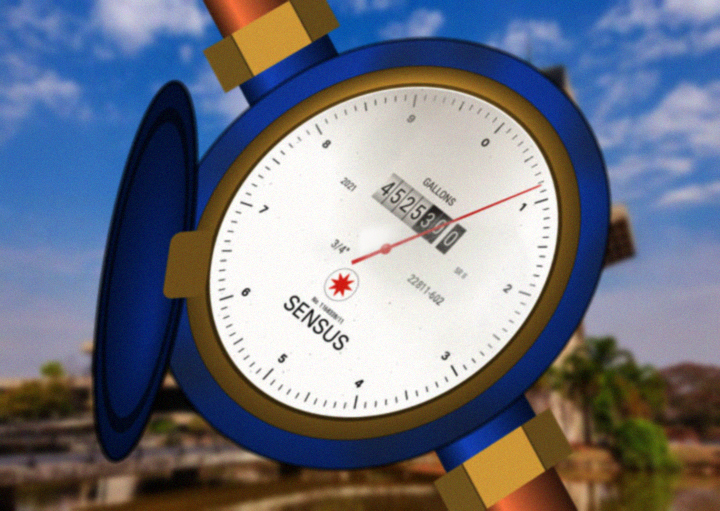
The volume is value=4525300.8 unit=gal
